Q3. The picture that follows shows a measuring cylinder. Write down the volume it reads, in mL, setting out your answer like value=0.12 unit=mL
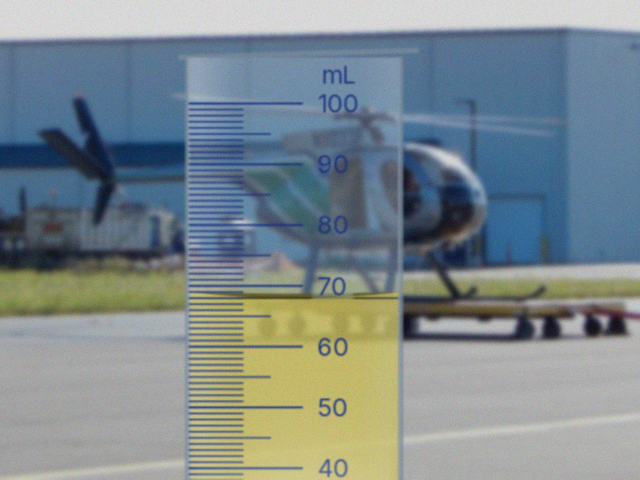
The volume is value=68 unit=mL
